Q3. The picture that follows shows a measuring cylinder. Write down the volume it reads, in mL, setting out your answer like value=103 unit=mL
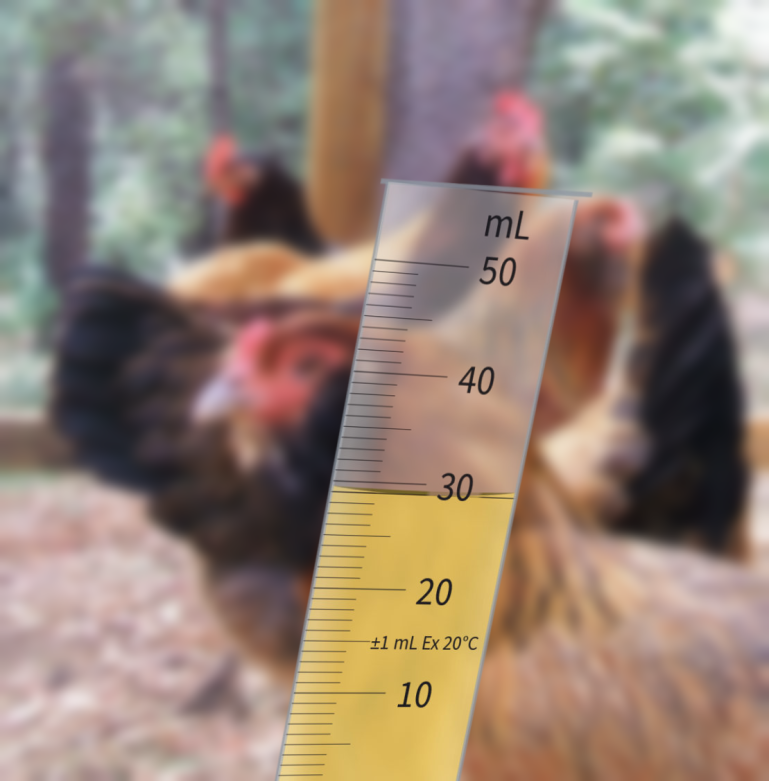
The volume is value=29 unit=mL
